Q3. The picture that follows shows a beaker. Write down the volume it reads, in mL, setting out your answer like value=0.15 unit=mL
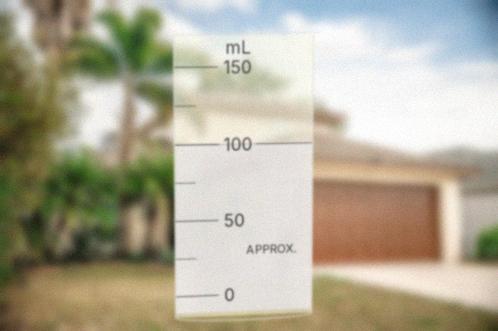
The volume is value=100 unit=mL
